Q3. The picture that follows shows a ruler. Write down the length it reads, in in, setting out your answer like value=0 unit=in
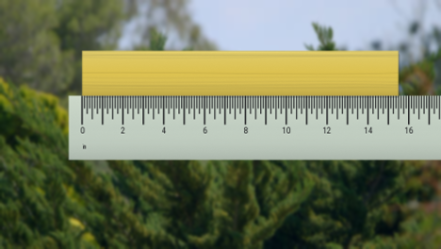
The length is value=15.5 unit=in
